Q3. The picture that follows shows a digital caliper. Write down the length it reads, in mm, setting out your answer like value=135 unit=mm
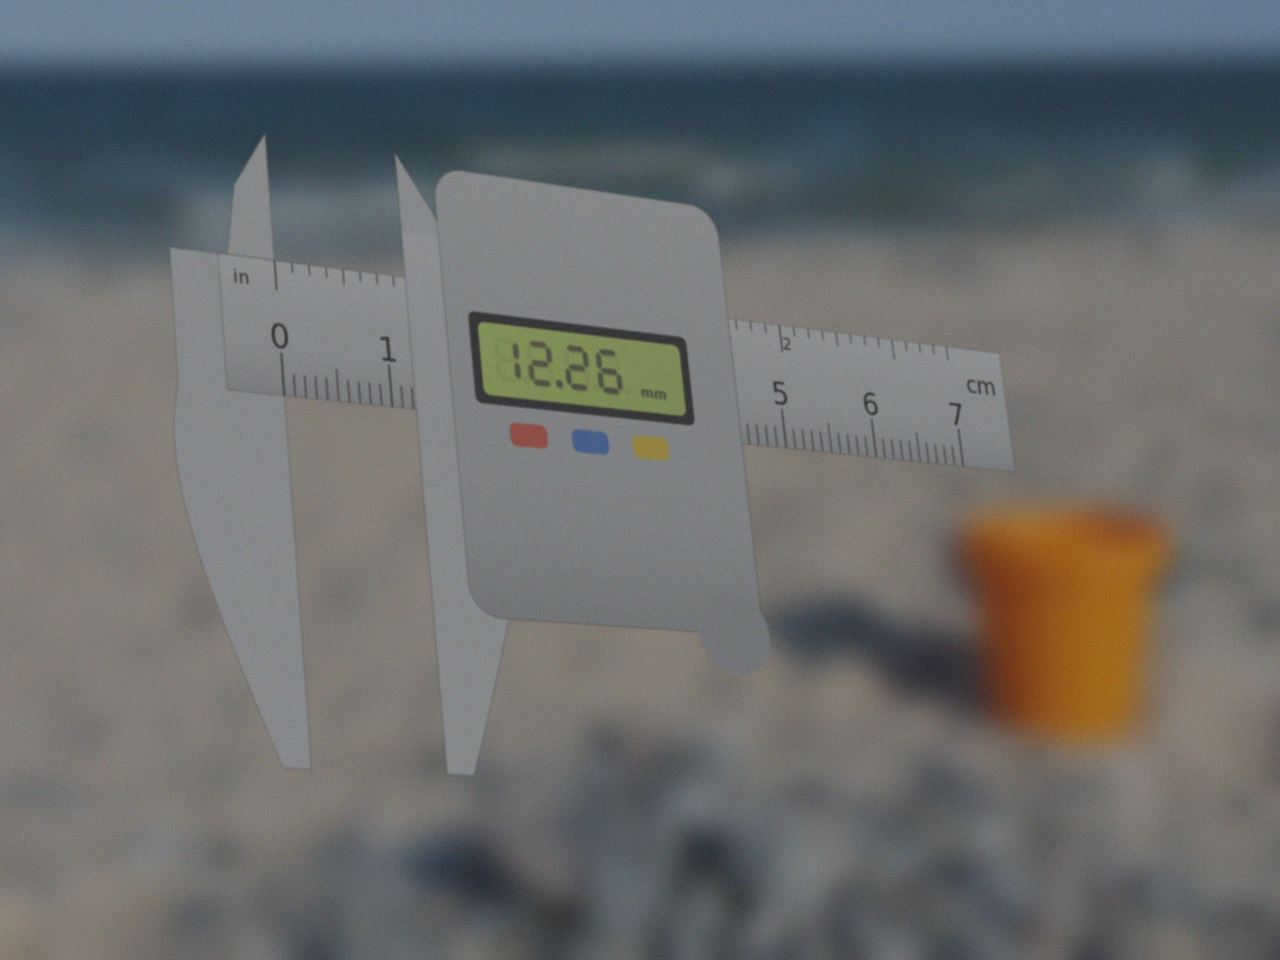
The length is value=12.26 unit=mm
